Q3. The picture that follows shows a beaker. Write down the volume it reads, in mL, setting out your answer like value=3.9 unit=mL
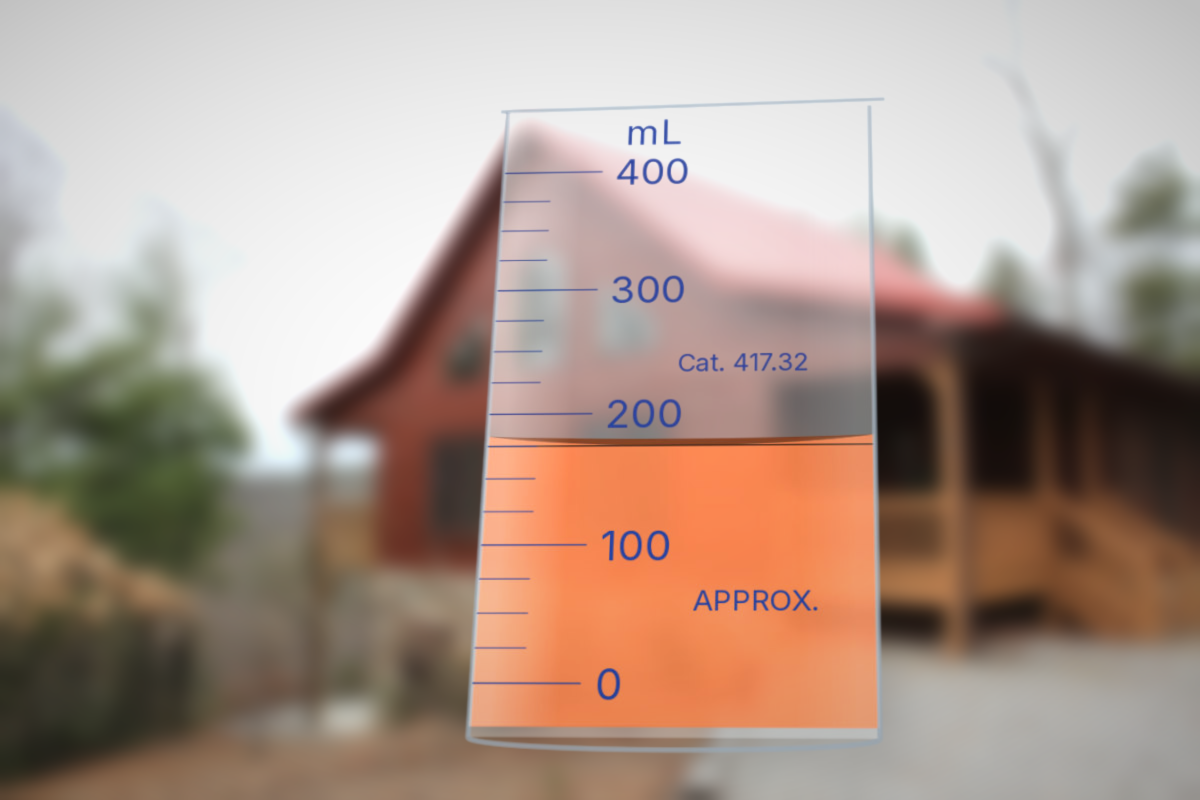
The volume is value=175 unit=mL
